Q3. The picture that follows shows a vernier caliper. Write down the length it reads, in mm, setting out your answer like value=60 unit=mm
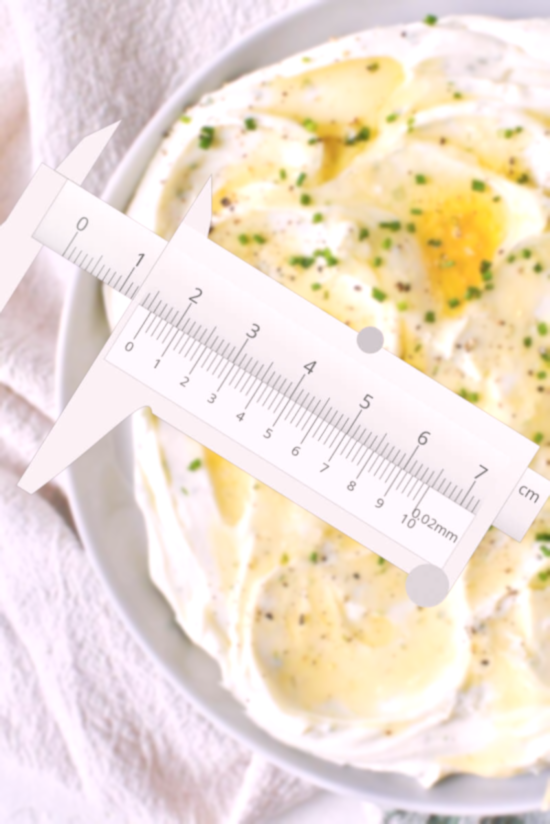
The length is value=15.6 unit=mm
